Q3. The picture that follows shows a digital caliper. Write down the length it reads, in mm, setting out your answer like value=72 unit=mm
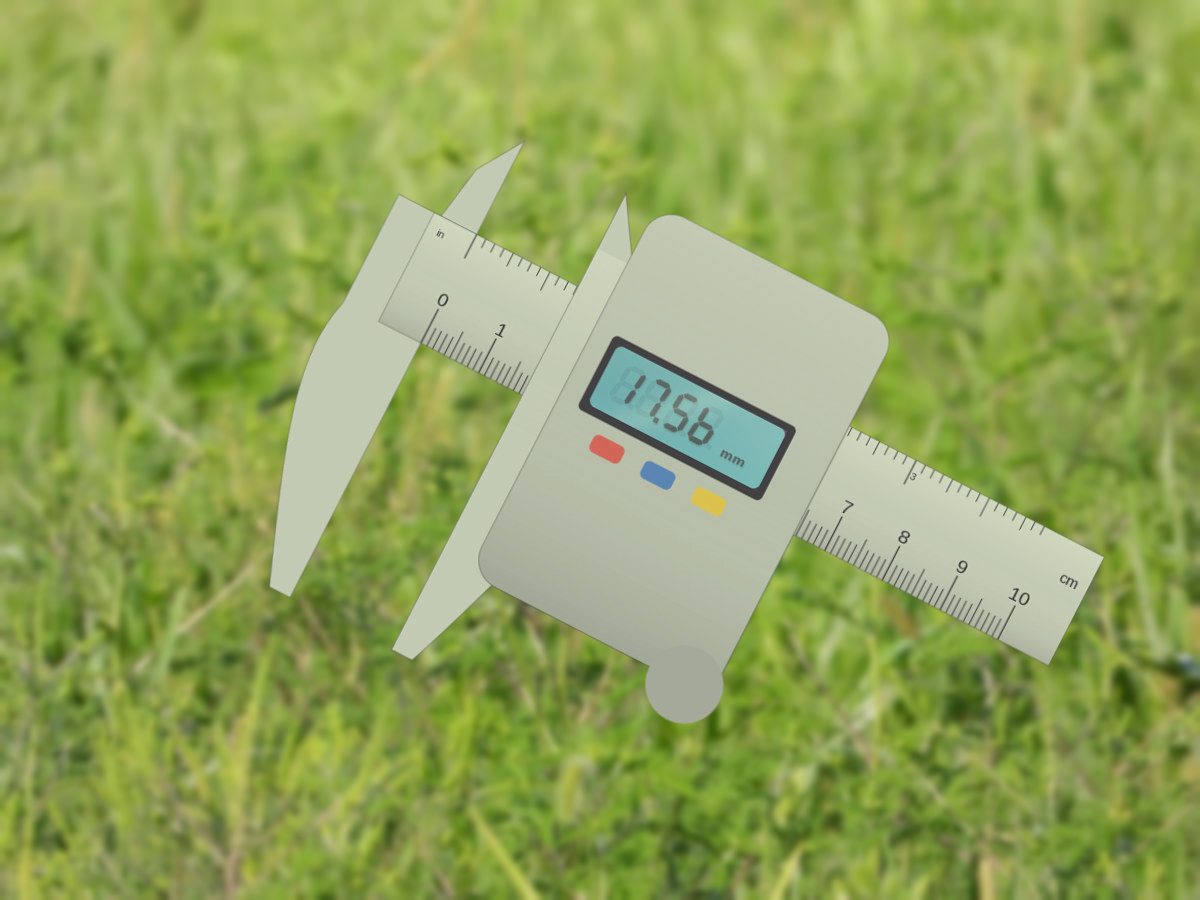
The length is value=17.56 unit=mm
